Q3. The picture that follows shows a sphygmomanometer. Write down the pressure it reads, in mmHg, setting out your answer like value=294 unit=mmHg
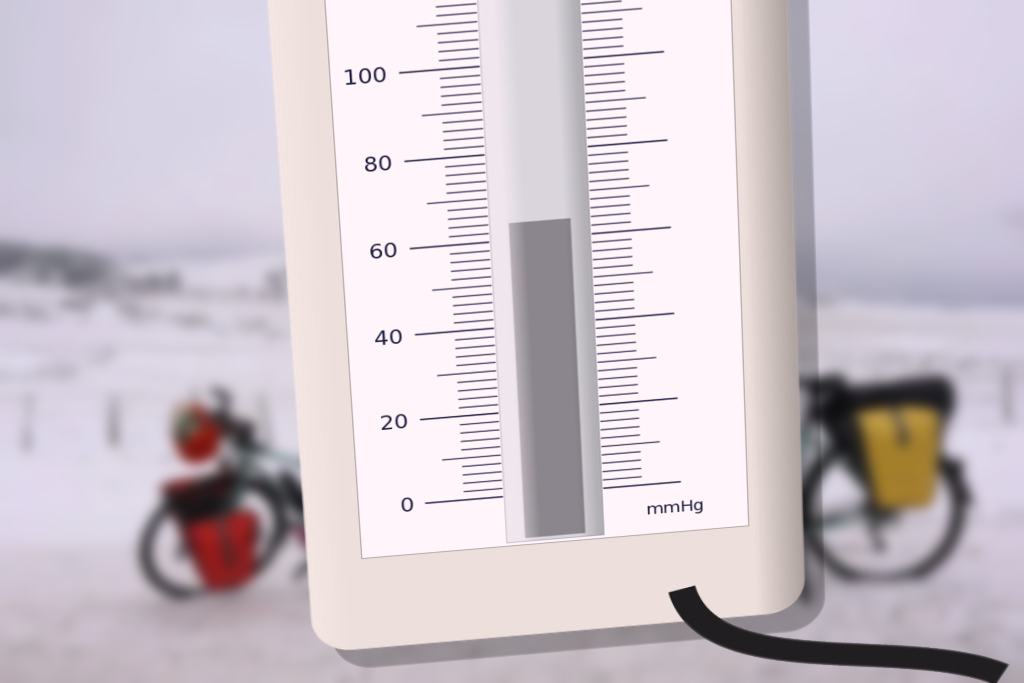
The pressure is value=64 unit=mmHg
